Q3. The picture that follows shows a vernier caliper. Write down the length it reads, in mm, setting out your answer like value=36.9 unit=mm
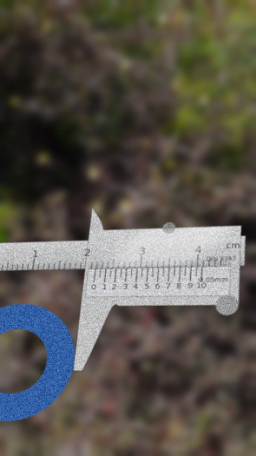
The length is value=21.8 unit=mm
